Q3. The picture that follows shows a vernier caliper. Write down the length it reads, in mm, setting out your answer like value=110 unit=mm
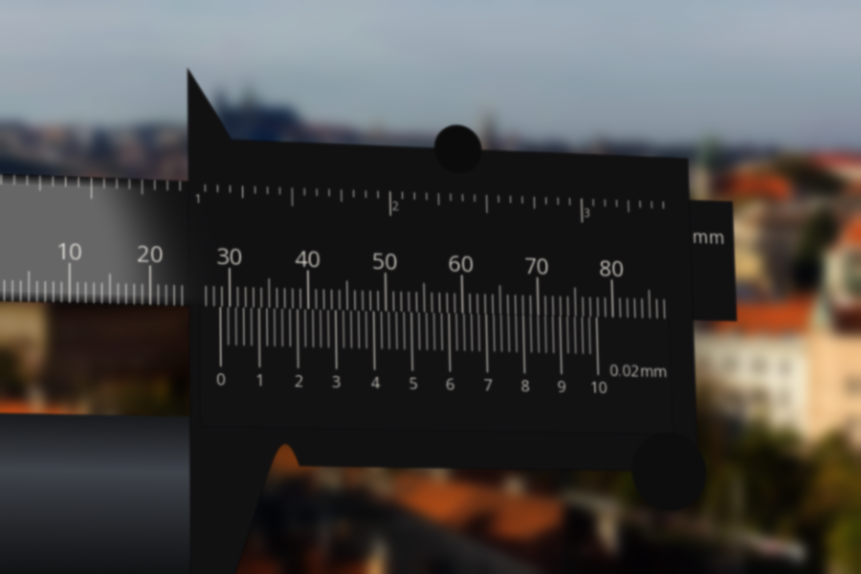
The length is value=28.8 unit=mm
